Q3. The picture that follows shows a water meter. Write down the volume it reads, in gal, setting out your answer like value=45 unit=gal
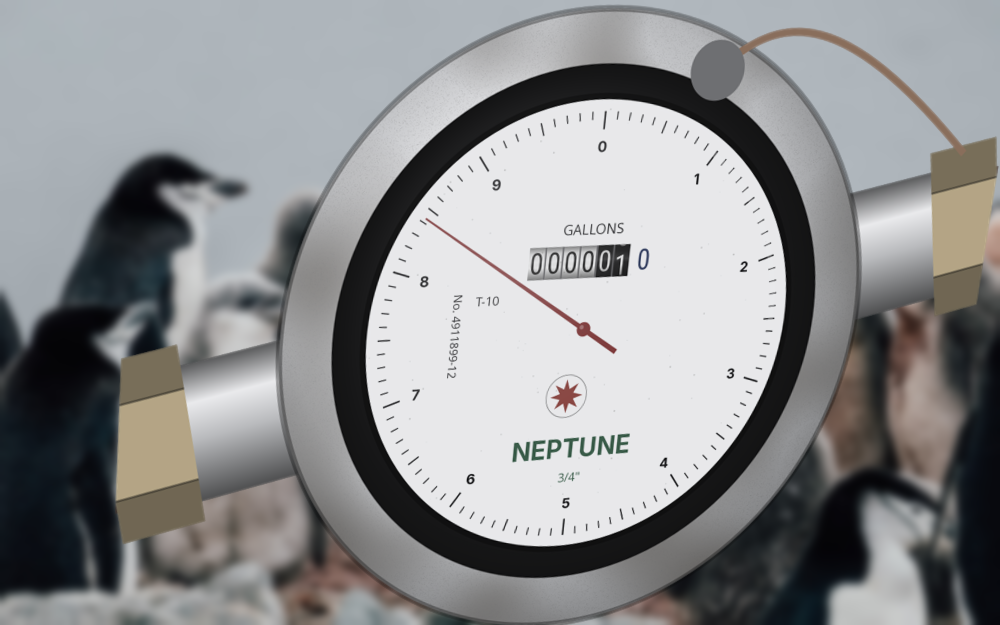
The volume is value=8.4 unit=gal
